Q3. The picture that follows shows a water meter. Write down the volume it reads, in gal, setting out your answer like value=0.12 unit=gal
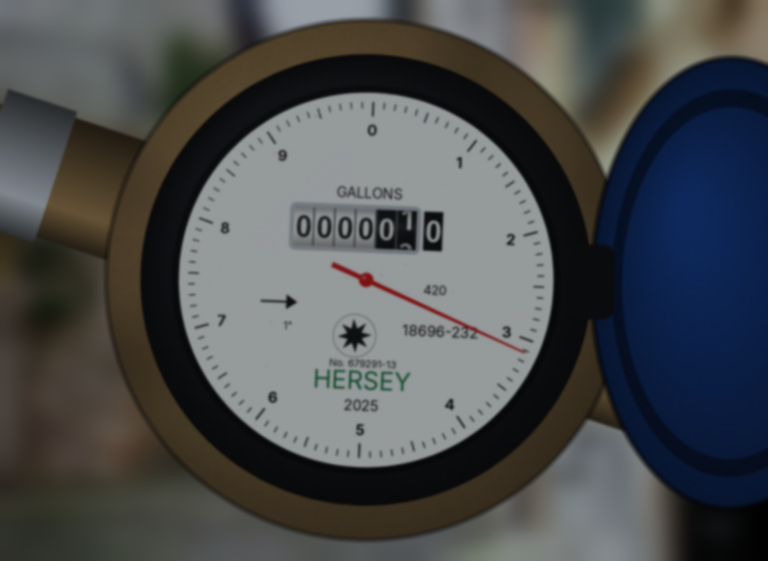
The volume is value=13.1 unit=gal
